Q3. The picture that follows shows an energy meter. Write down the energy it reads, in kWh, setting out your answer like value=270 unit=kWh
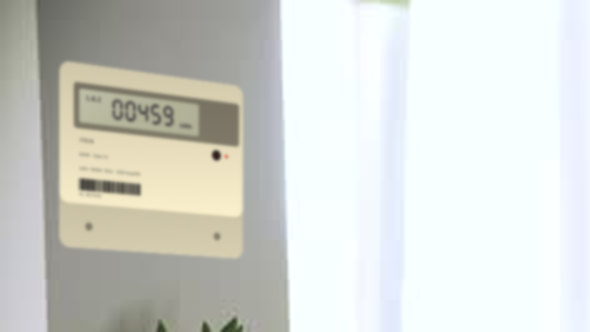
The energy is value=459 unit=kWh
